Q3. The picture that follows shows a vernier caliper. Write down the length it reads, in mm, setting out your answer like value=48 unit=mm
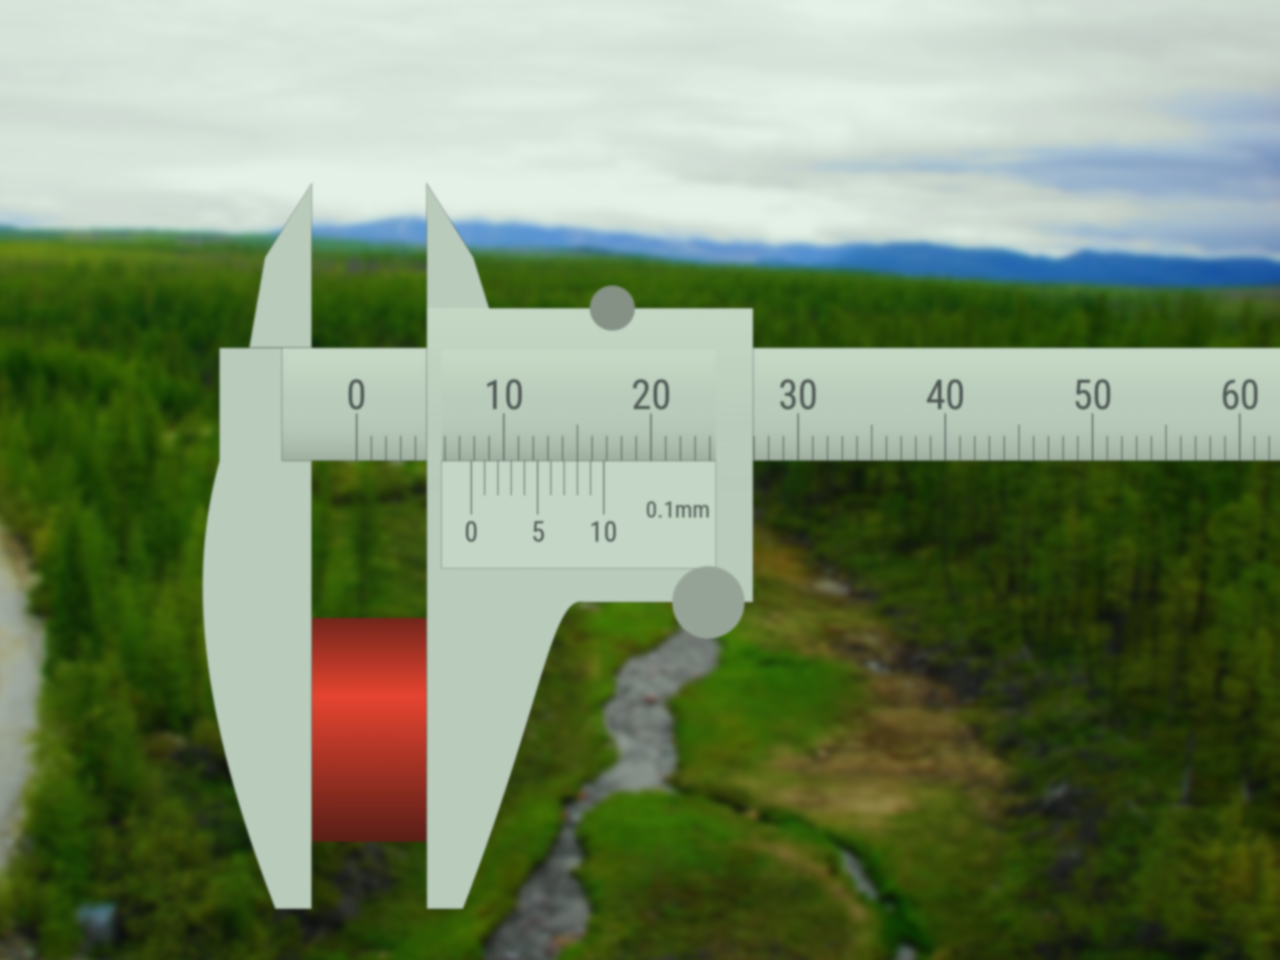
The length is value=7.8 unit=mm
